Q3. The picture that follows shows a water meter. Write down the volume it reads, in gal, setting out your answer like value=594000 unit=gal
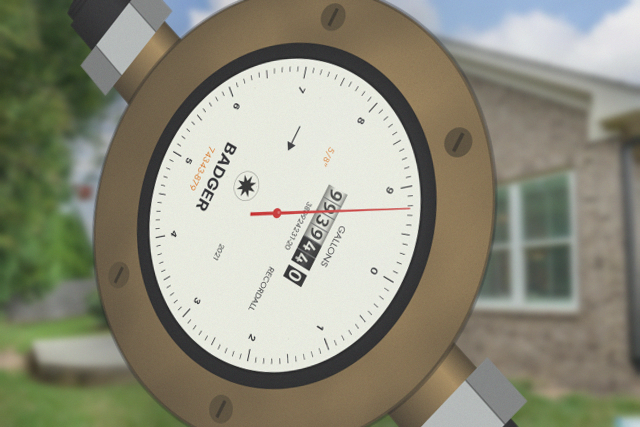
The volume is value=9939439.2 unit=gal
